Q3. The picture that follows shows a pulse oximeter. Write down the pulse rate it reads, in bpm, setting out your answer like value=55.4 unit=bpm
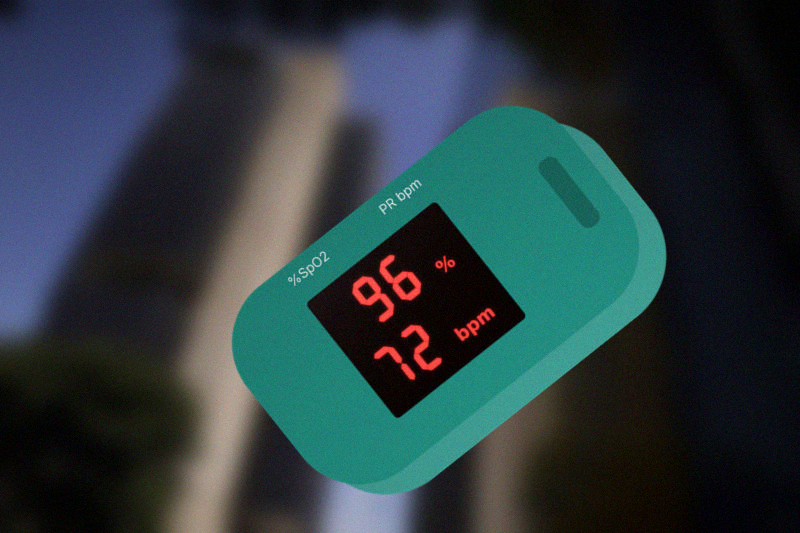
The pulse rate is value=72 unit=bpm
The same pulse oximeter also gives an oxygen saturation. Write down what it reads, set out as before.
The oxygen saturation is value=96 unit=%
